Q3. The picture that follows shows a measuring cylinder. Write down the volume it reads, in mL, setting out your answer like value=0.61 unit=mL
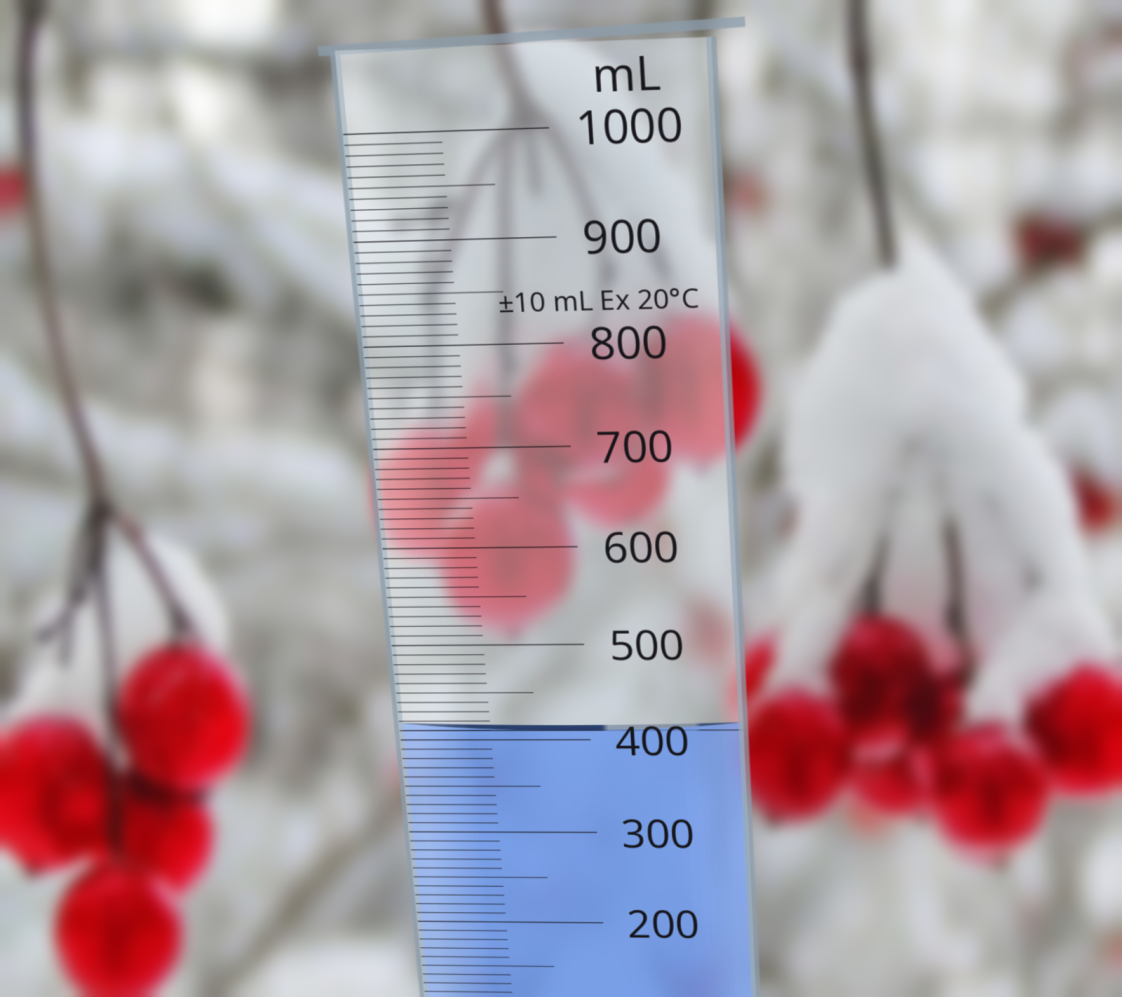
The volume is value=410 unit=mL
